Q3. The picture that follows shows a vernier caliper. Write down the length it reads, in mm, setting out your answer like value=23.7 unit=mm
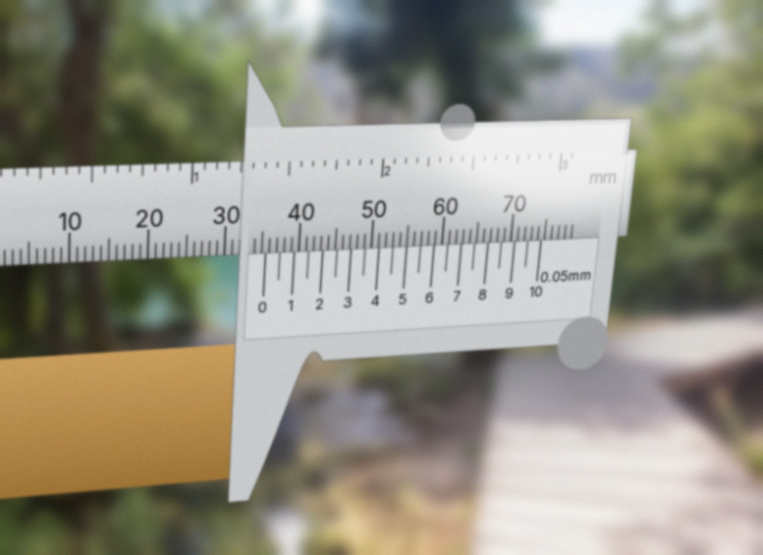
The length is value=35.5 unit=mm
